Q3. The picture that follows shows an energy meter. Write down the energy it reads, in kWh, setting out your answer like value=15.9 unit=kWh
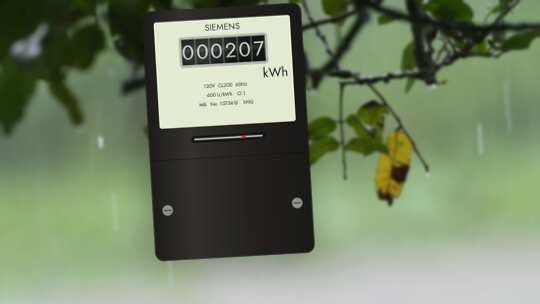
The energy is value=207 unit=kWh
